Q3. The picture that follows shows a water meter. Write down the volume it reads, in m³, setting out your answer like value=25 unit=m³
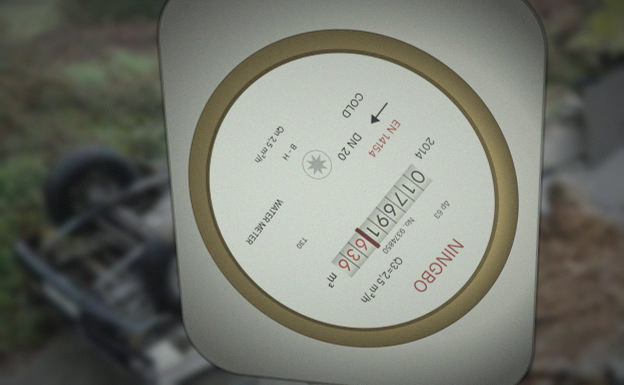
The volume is value=17691.636 unit=m³
